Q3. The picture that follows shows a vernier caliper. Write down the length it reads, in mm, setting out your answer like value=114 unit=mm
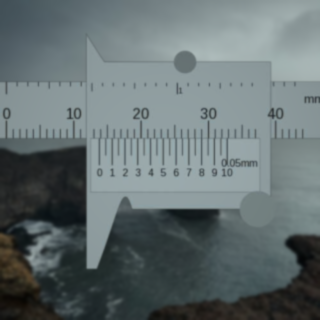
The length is value=13.8 unit=mm
